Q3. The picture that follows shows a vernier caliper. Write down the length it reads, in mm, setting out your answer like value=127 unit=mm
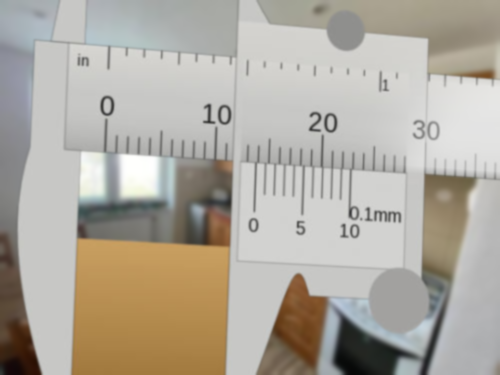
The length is value=13.8 unit=mm
